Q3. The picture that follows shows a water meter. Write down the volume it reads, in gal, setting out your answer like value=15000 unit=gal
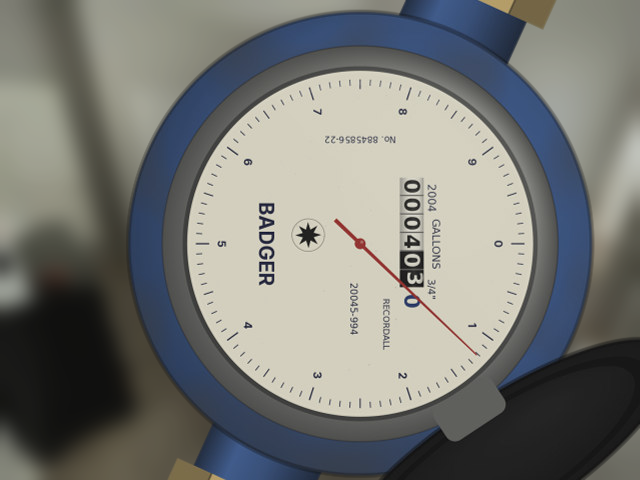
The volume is value=4031.2 unit=gal
